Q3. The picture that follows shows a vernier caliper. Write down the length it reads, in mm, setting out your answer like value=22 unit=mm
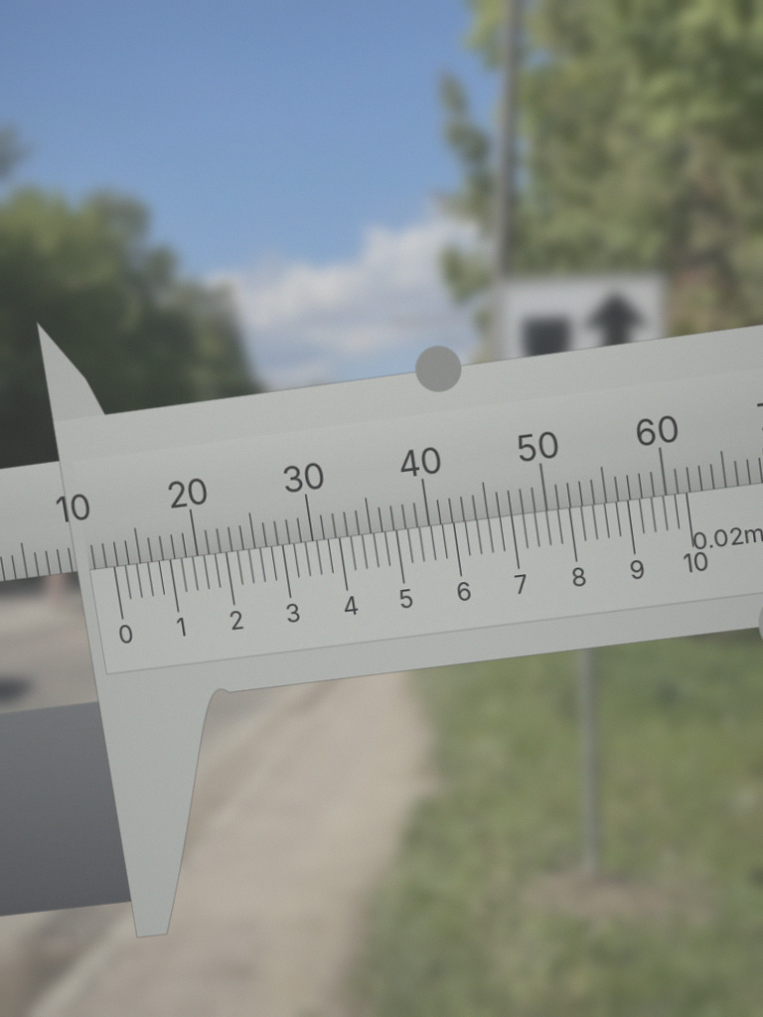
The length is value=12.7 unit=mm
